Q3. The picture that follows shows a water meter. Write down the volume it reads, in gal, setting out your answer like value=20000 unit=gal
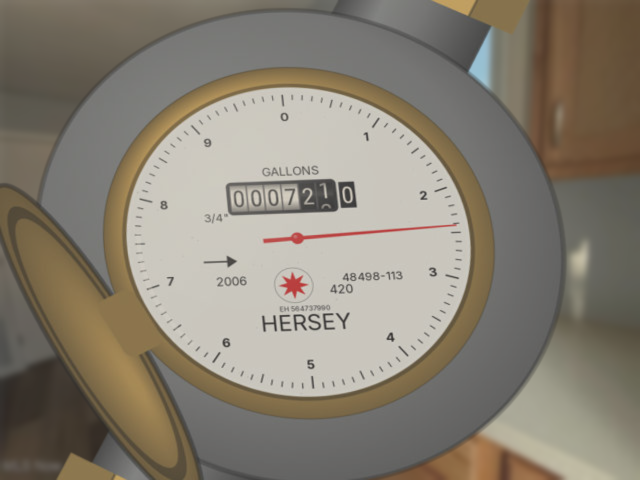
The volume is value=7212.4 unit=gal
